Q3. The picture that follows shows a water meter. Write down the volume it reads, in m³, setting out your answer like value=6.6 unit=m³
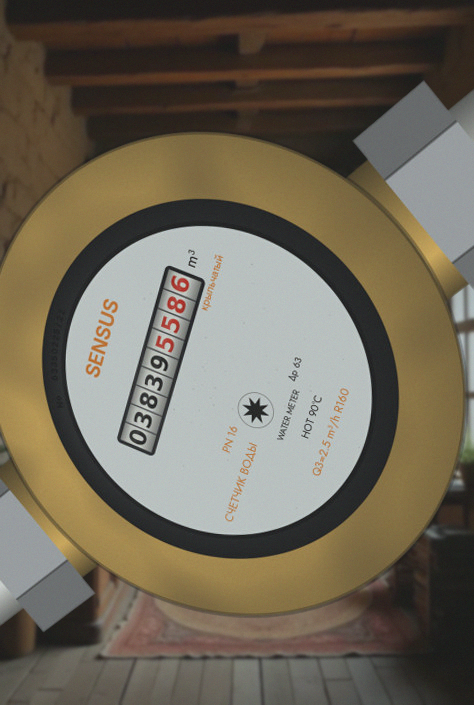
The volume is value=3839.5586 unit=m³
